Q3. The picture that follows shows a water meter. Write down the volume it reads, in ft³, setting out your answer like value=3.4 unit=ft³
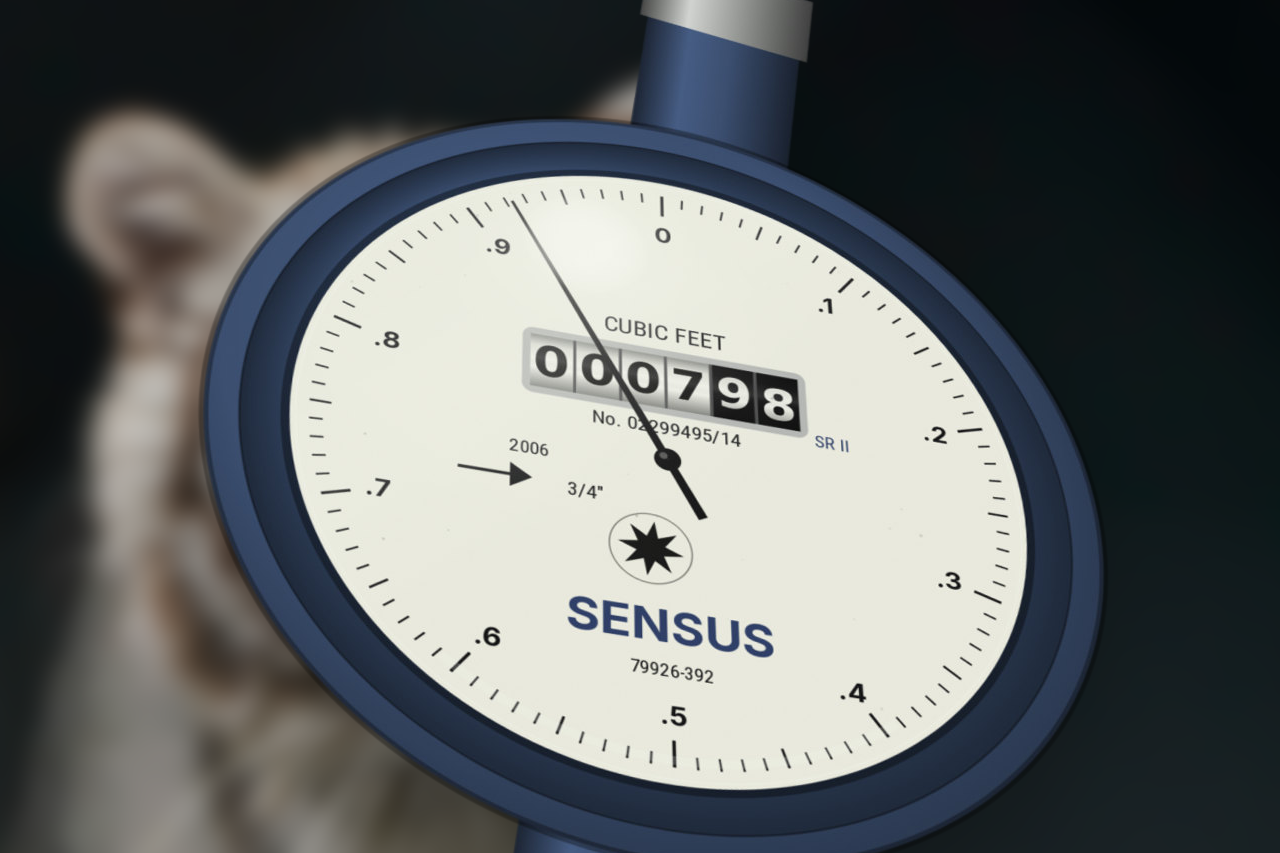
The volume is value=797.92 unit=ft³
